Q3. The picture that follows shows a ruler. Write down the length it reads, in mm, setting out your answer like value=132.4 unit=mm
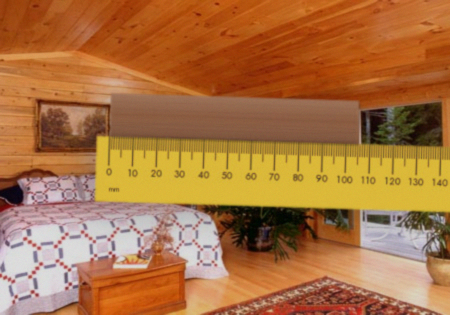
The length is value=105 unit=mm
